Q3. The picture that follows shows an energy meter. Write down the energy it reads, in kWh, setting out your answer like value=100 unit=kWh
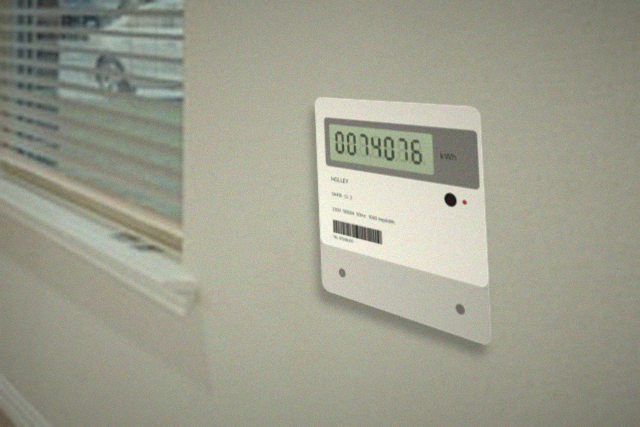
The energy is value=74076 unit=kWh
